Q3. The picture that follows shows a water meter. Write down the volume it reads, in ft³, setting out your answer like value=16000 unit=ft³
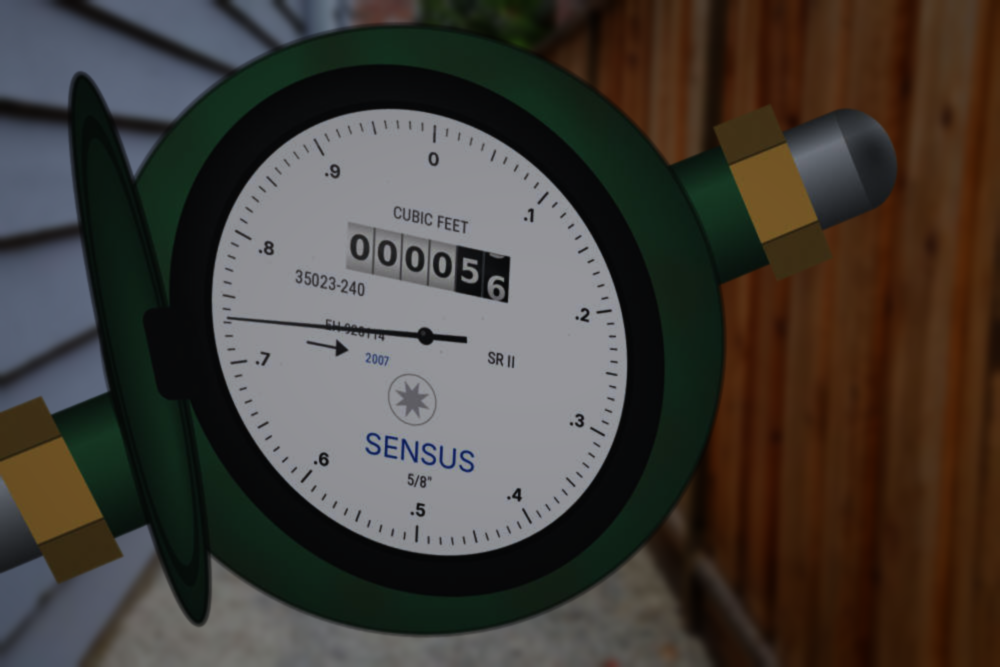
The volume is value=55.73 unit=ft³
